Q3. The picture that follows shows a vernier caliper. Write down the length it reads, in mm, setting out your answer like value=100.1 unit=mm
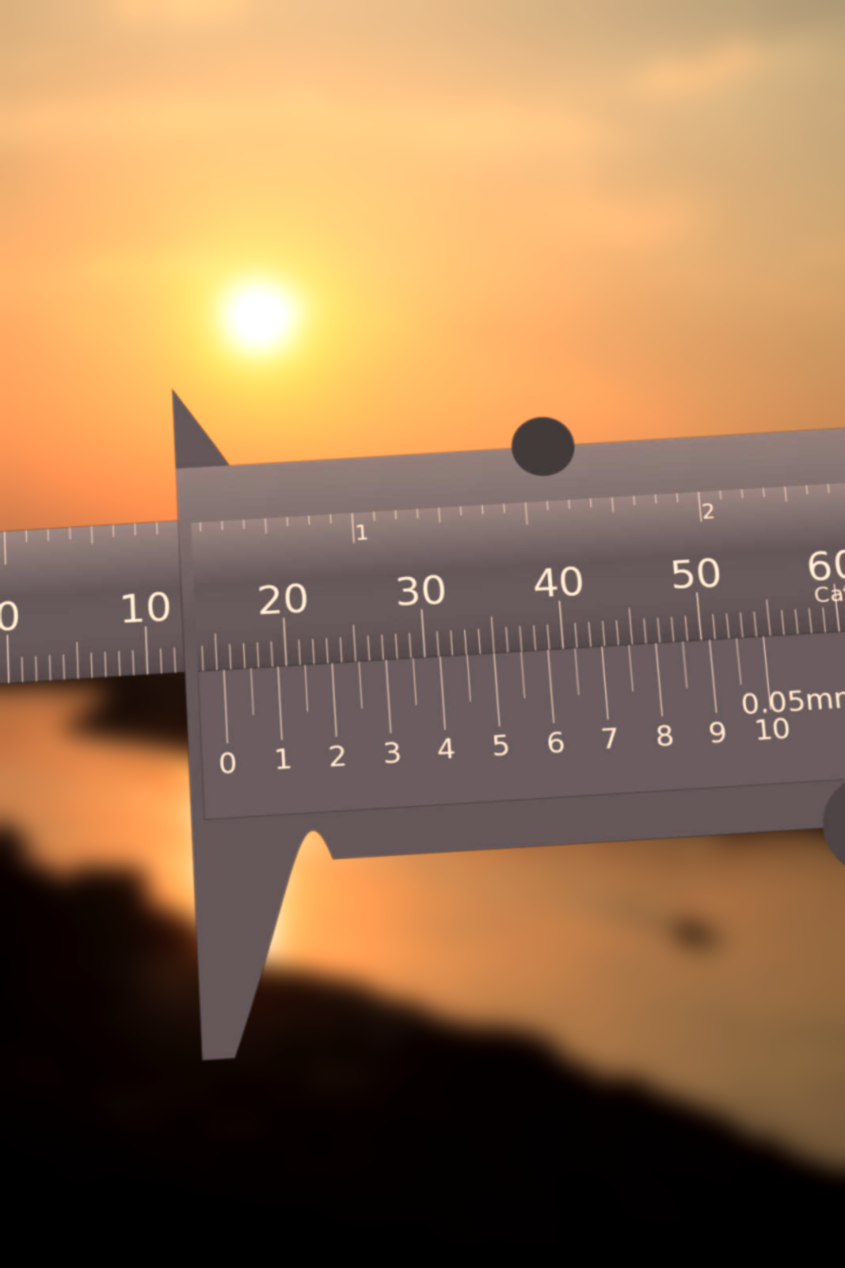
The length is value=15.5 unit=mm
